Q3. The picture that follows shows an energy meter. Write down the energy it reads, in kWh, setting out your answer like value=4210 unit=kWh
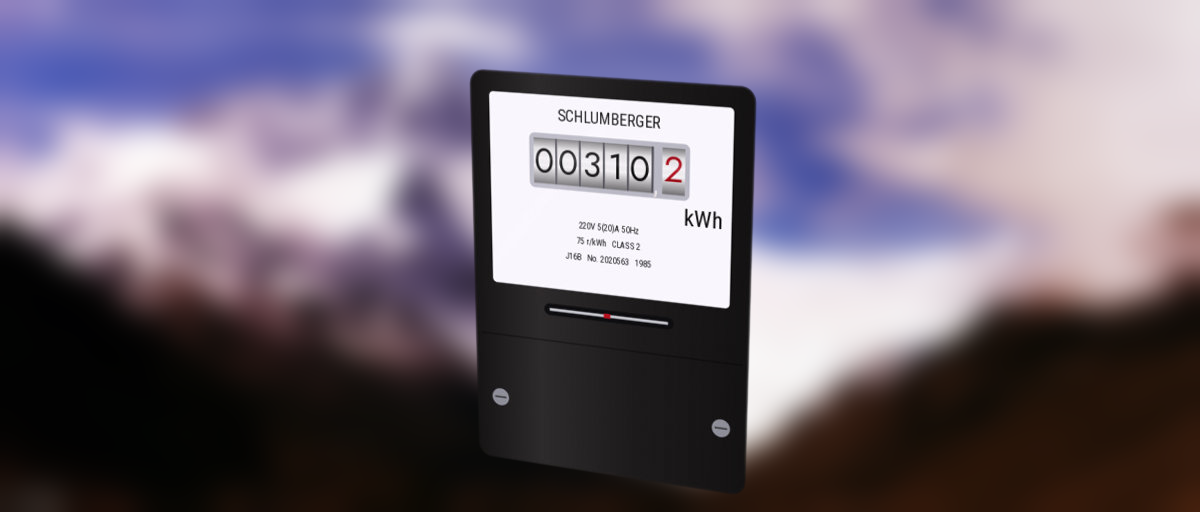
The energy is value=310.2 unit=kWh
